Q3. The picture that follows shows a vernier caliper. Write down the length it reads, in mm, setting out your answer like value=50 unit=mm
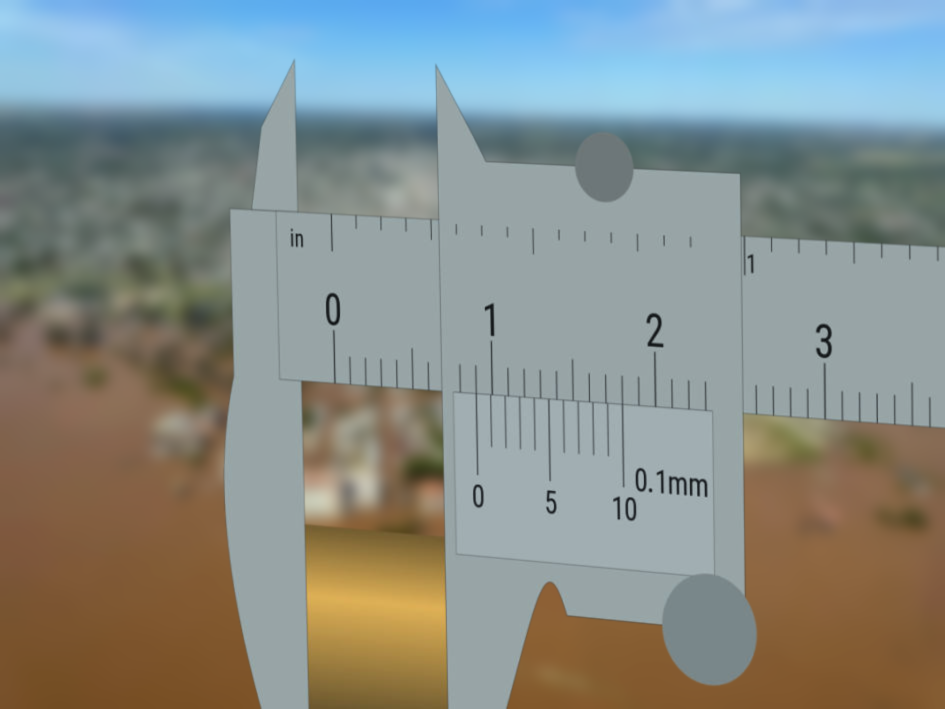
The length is value=9.0 unit=mm
